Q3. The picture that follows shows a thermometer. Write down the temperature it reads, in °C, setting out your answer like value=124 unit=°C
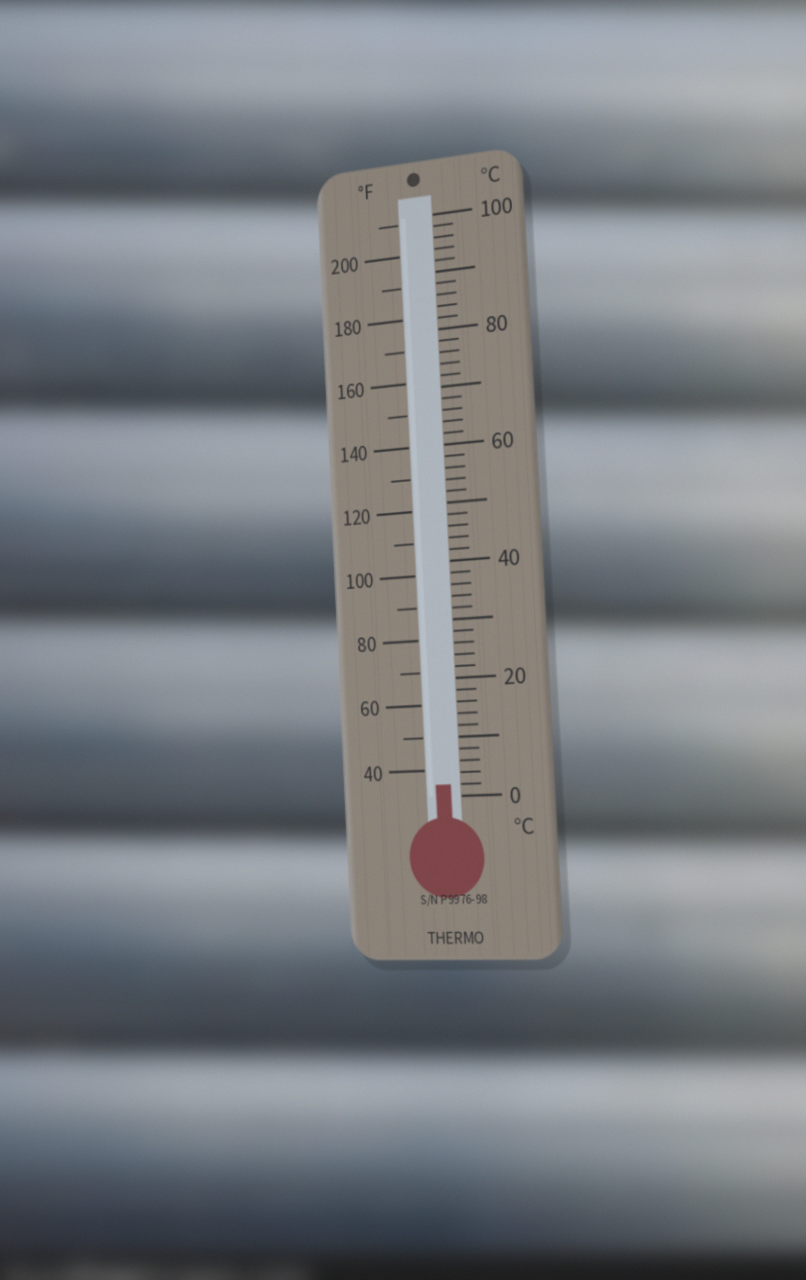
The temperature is value=2 unit=°C
